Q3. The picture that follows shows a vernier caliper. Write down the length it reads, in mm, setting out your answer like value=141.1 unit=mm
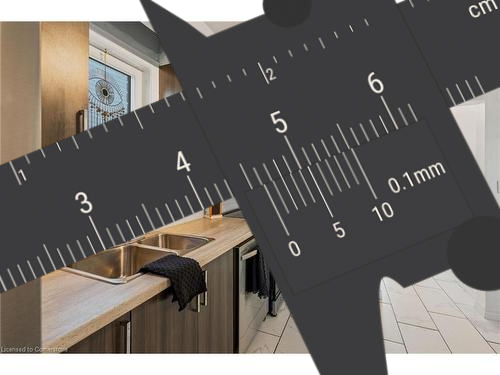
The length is value=46.2 unit=mm
